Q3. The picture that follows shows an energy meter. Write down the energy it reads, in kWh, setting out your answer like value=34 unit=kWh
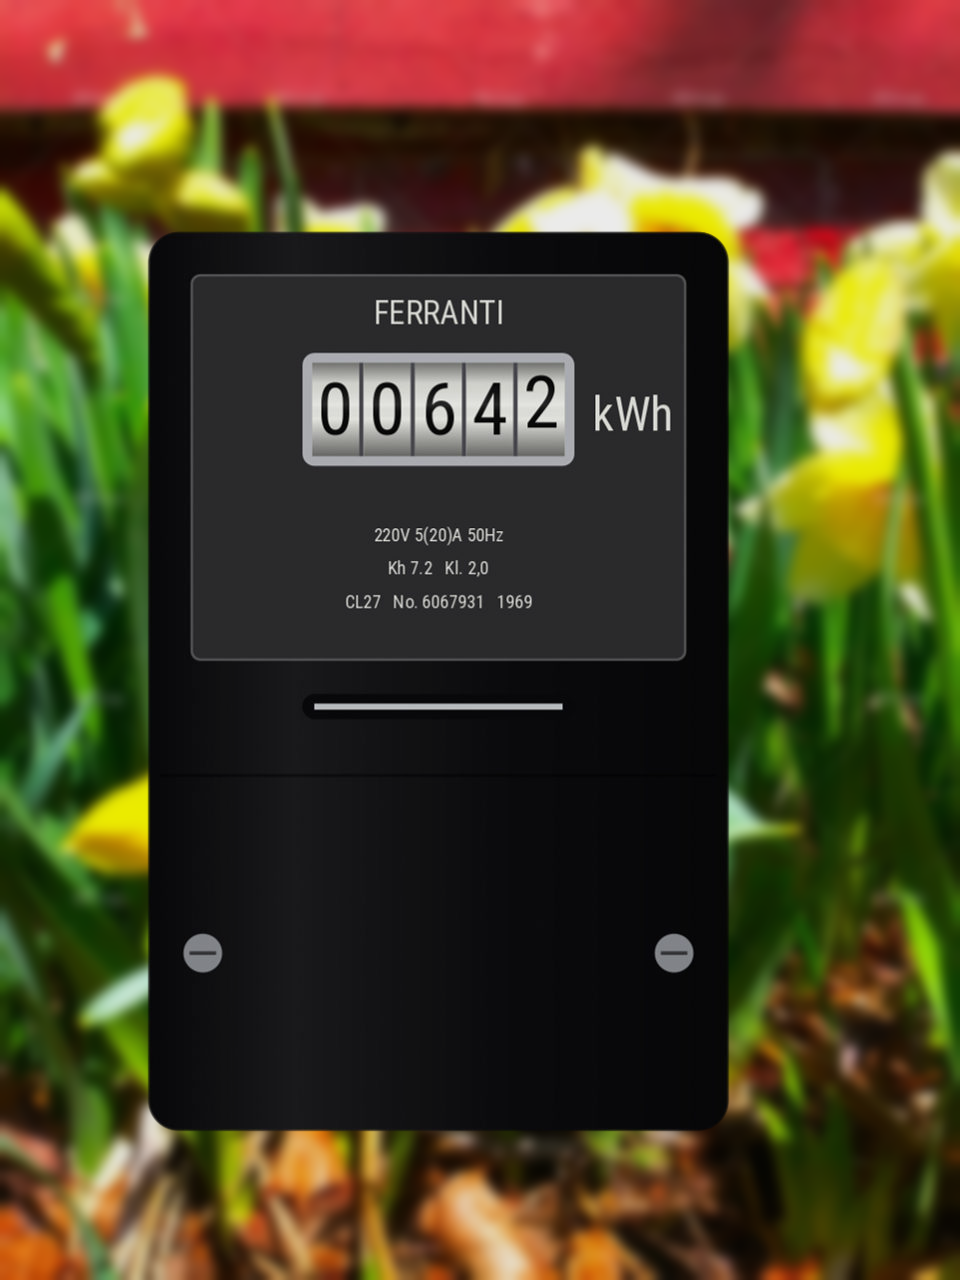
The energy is value=642 unit=kWh
